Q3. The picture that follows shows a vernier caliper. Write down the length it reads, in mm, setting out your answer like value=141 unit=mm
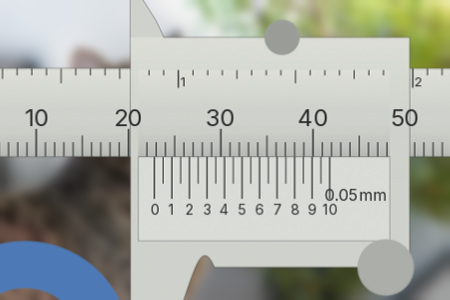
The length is value=22.8 unit=mm
